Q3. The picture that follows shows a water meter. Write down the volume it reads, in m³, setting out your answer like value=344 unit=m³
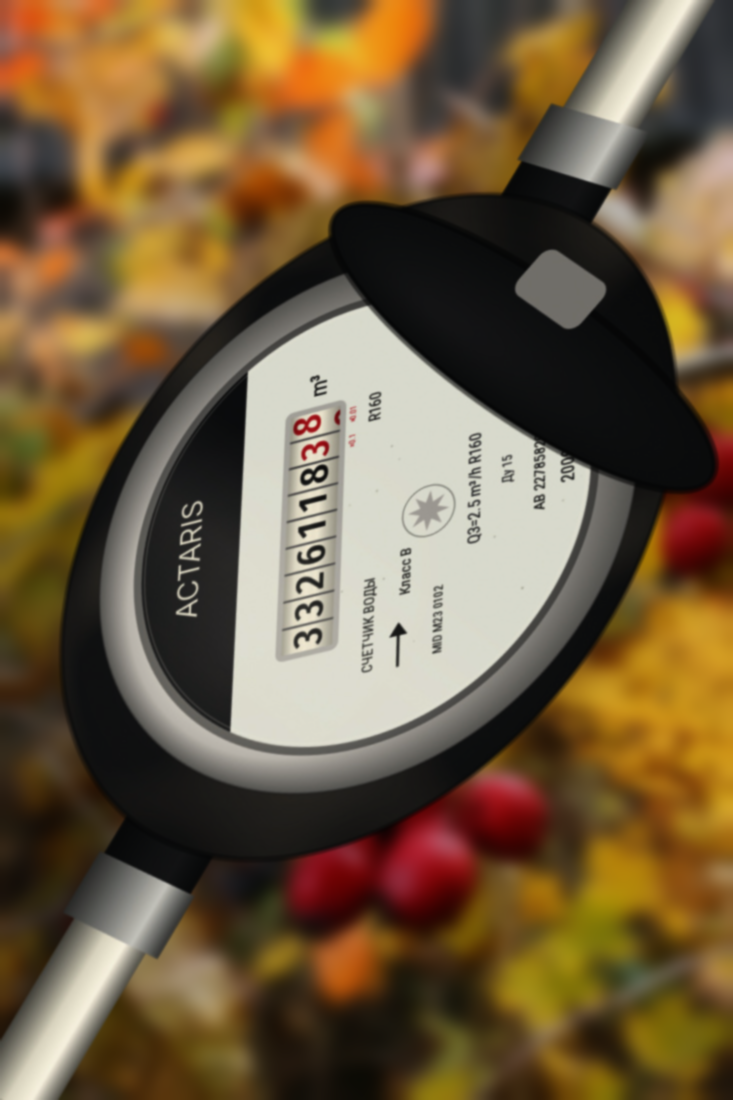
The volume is value=3326118.38 unit=m³
